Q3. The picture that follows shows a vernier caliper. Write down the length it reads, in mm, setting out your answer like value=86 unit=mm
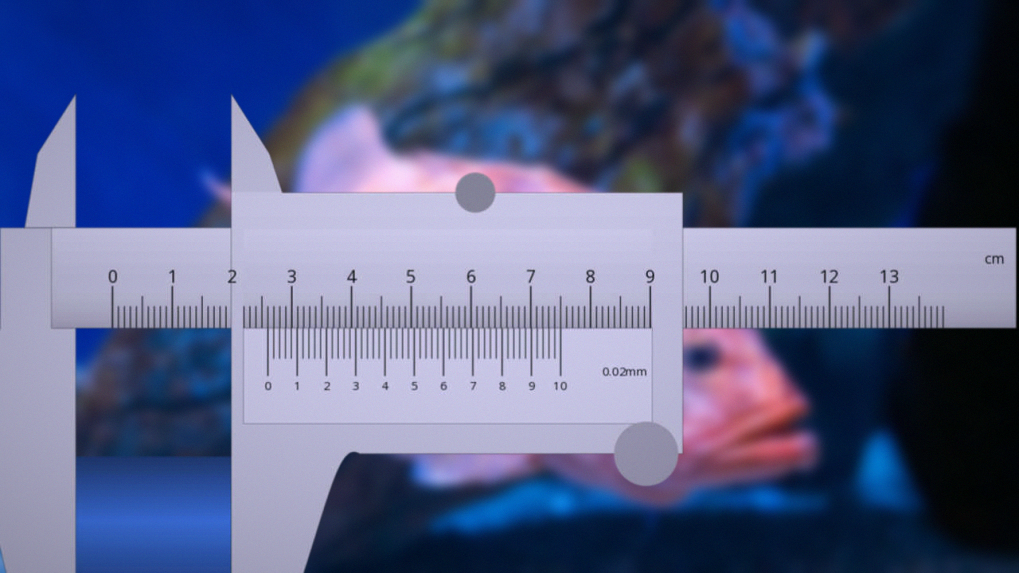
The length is value=26.0 unit=mm
